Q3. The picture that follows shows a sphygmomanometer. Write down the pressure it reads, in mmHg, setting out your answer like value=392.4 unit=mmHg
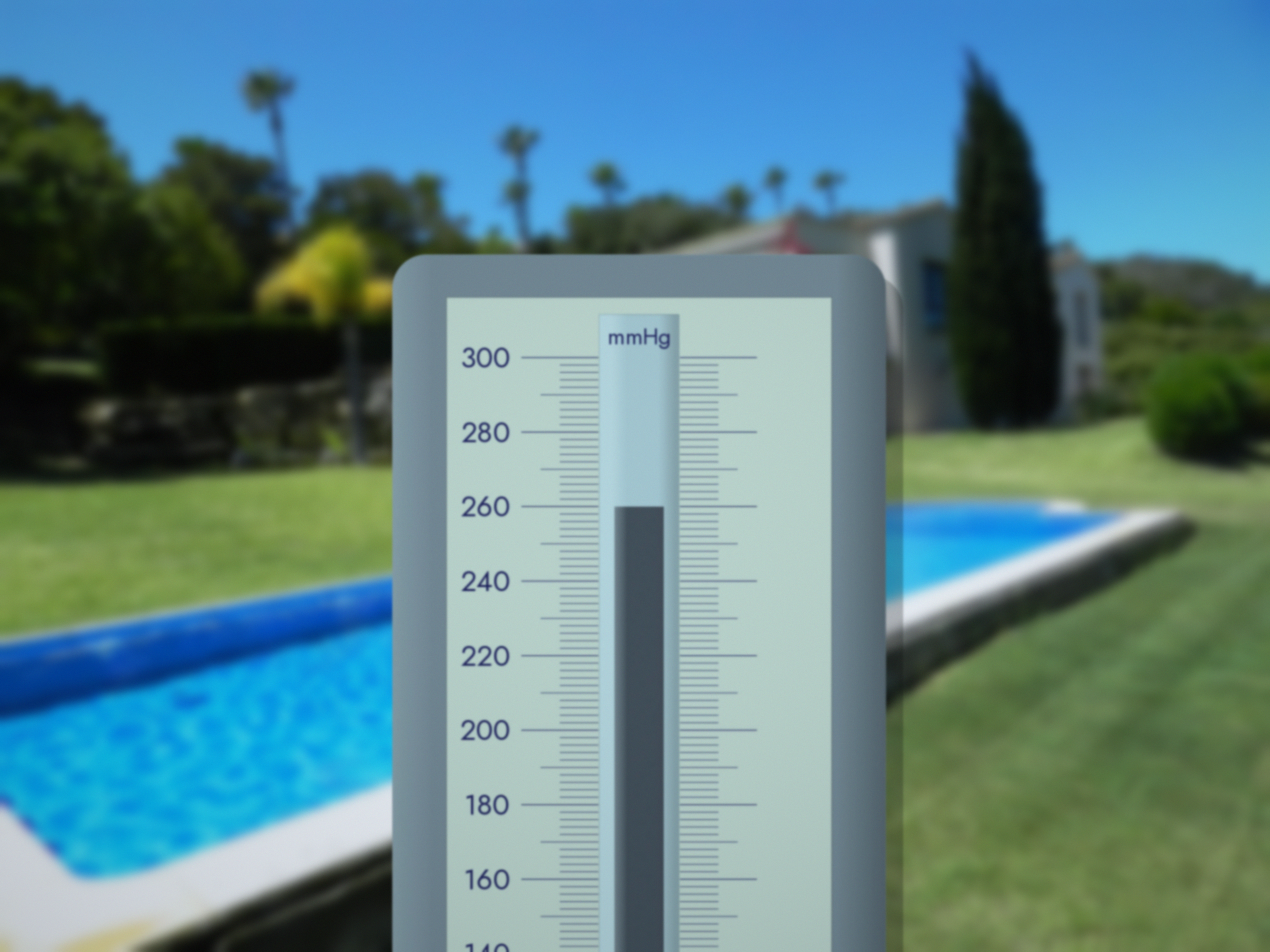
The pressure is value=260 unit=mmHg
